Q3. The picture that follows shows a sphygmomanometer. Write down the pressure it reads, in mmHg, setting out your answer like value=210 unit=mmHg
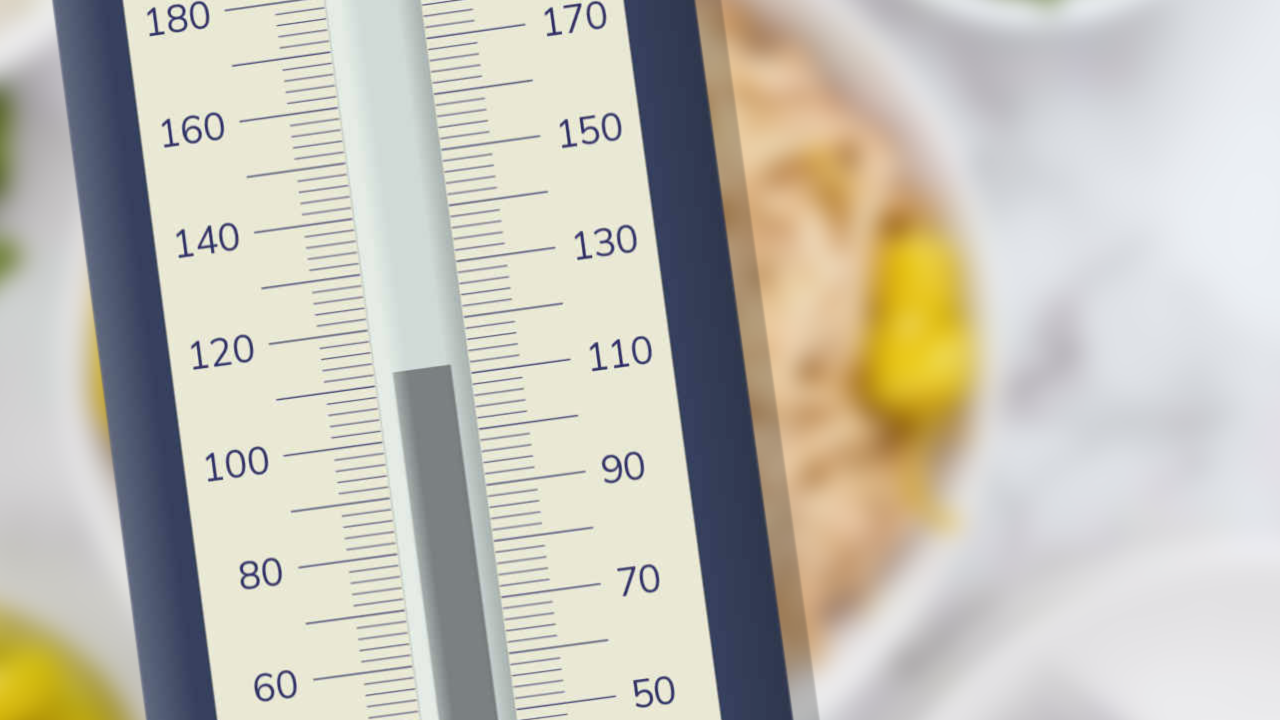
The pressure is value=112 unit=mmHg
